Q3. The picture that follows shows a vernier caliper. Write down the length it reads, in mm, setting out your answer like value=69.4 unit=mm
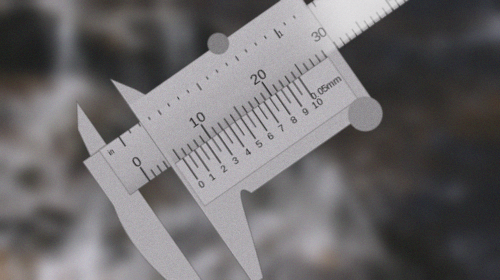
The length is value=5.4 unit=mm
